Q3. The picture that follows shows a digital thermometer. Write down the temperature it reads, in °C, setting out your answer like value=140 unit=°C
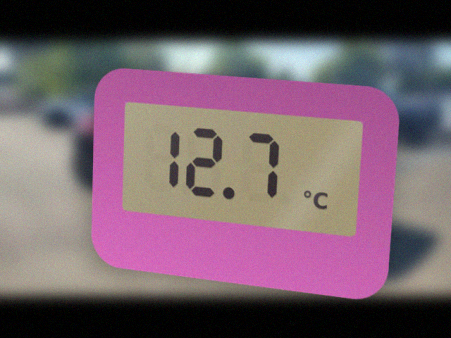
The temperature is value=12.7 unit=°C
